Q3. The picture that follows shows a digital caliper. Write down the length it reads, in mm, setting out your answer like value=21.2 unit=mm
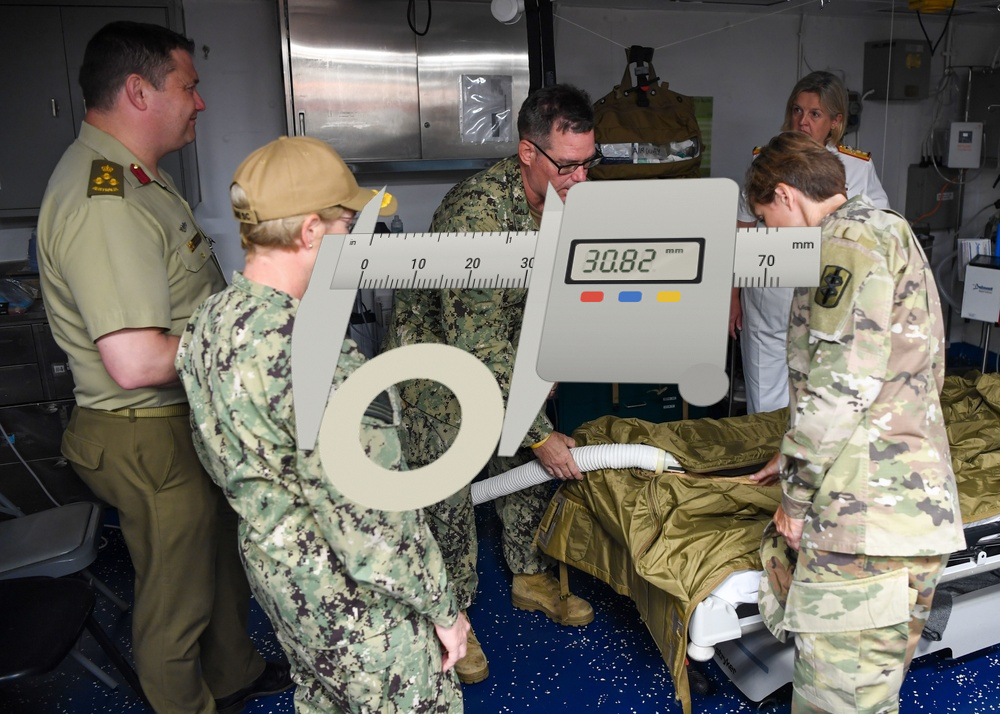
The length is value=30.82 unit=mm
